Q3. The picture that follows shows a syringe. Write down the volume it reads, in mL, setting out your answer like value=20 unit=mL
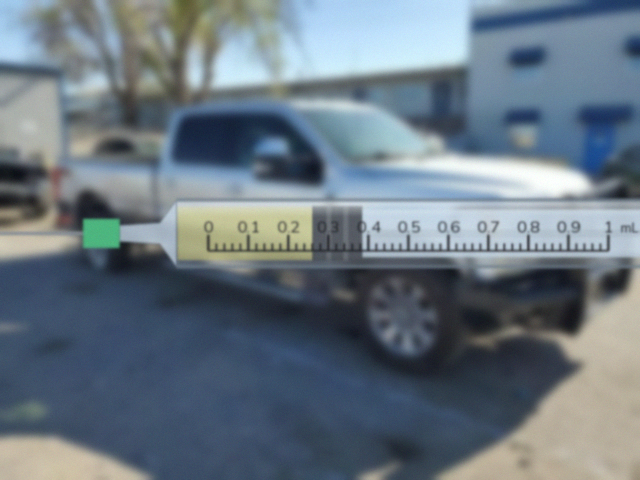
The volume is value=0.26 unit=mL
